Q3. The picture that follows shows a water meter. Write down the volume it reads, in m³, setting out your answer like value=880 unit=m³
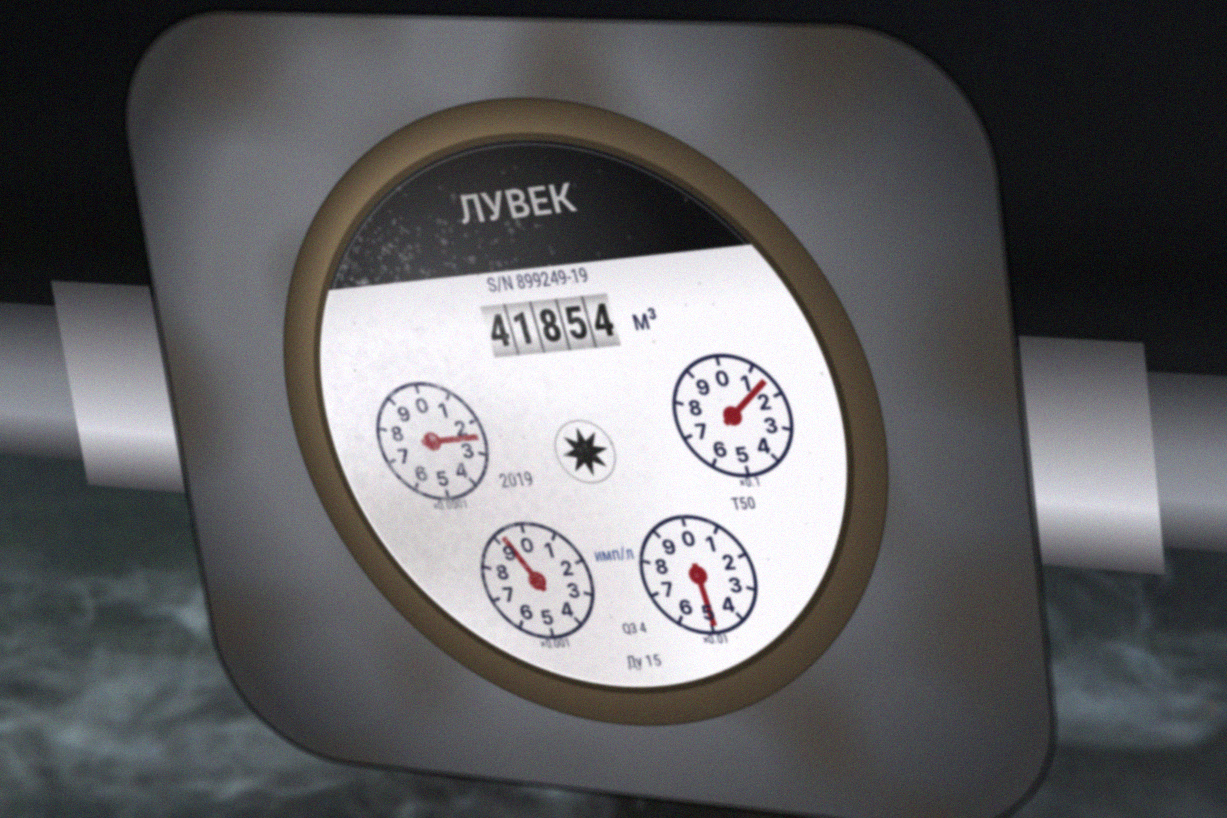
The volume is value=41854.1492 unit=m³
